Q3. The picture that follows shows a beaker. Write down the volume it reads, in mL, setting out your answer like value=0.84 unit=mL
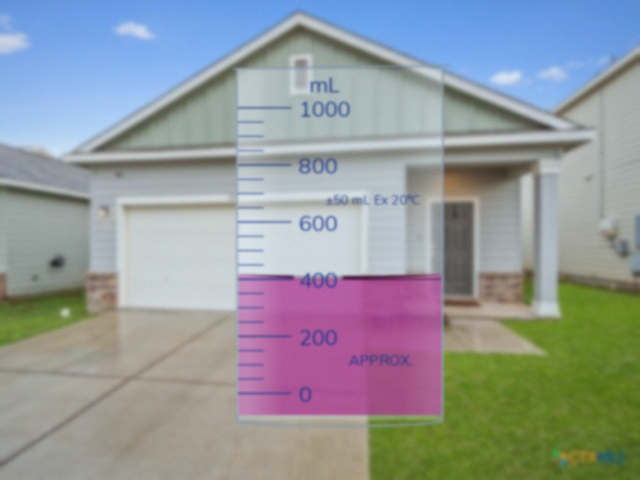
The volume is value=400 unit=mL
